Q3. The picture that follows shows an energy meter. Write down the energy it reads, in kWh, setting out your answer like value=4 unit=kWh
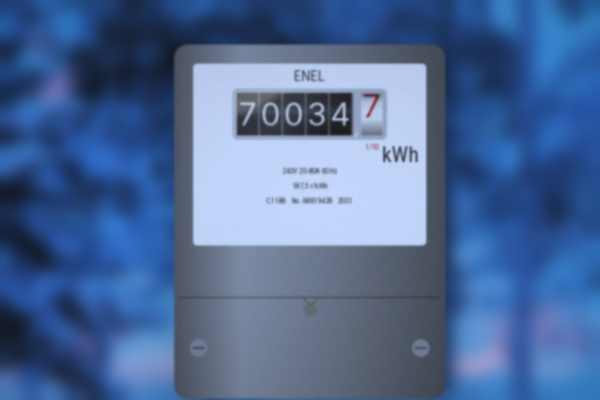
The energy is value=70034.7 unit=kWh
